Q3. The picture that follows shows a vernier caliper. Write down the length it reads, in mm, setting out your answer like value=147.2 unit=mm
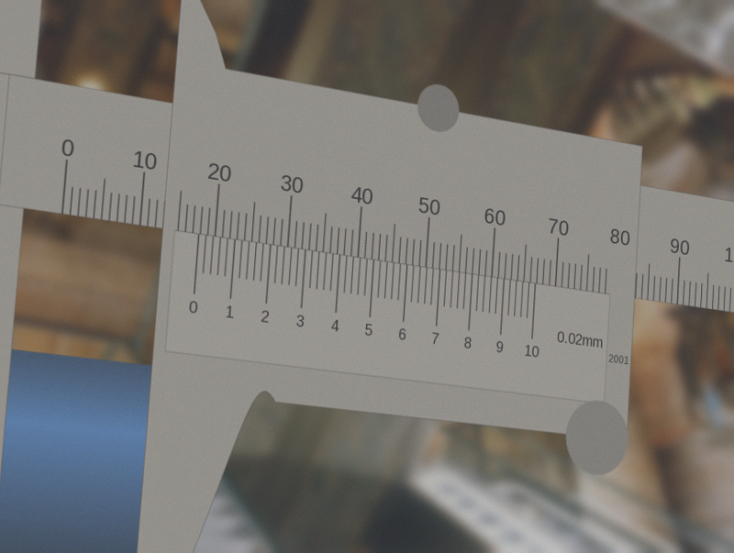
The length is value=17.8 unit=mm
